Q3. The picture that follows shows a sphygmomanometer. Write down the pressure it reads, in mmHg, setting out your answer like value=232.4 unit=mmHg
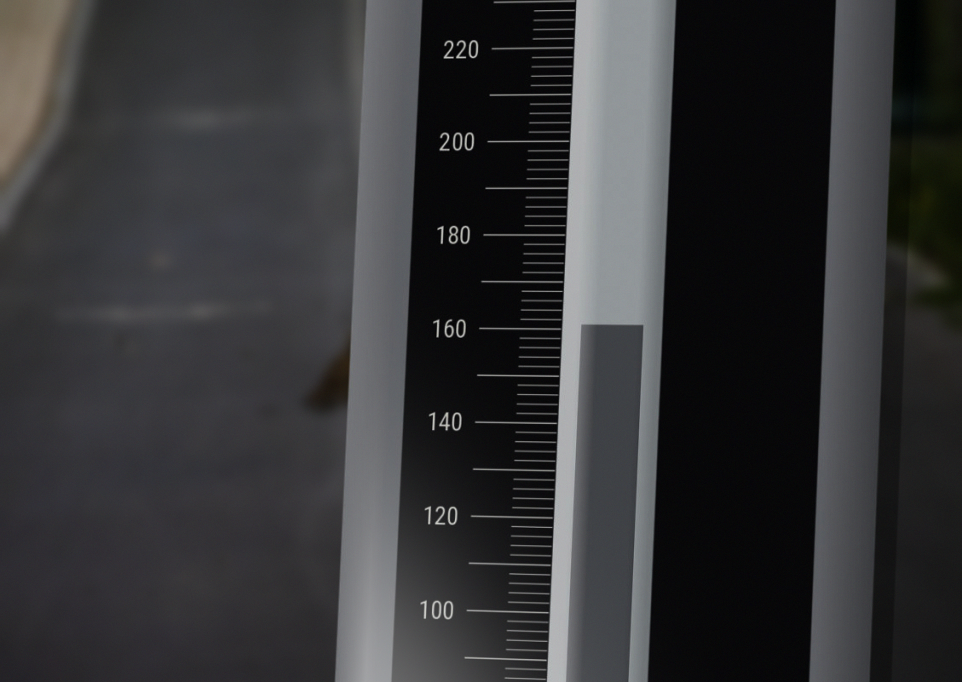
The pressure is value=161 unit=mmHg
